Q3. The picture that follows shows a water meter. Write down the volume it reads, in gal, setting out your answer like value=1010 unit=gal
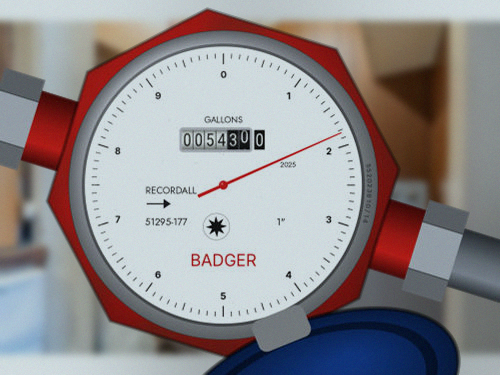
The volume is value=54301.8 unit=gal
